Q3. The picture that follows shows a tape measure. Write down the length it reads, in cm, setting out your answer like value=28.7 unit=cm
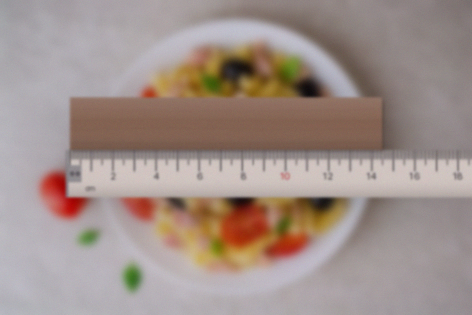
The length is value=14.5 unit=cm
